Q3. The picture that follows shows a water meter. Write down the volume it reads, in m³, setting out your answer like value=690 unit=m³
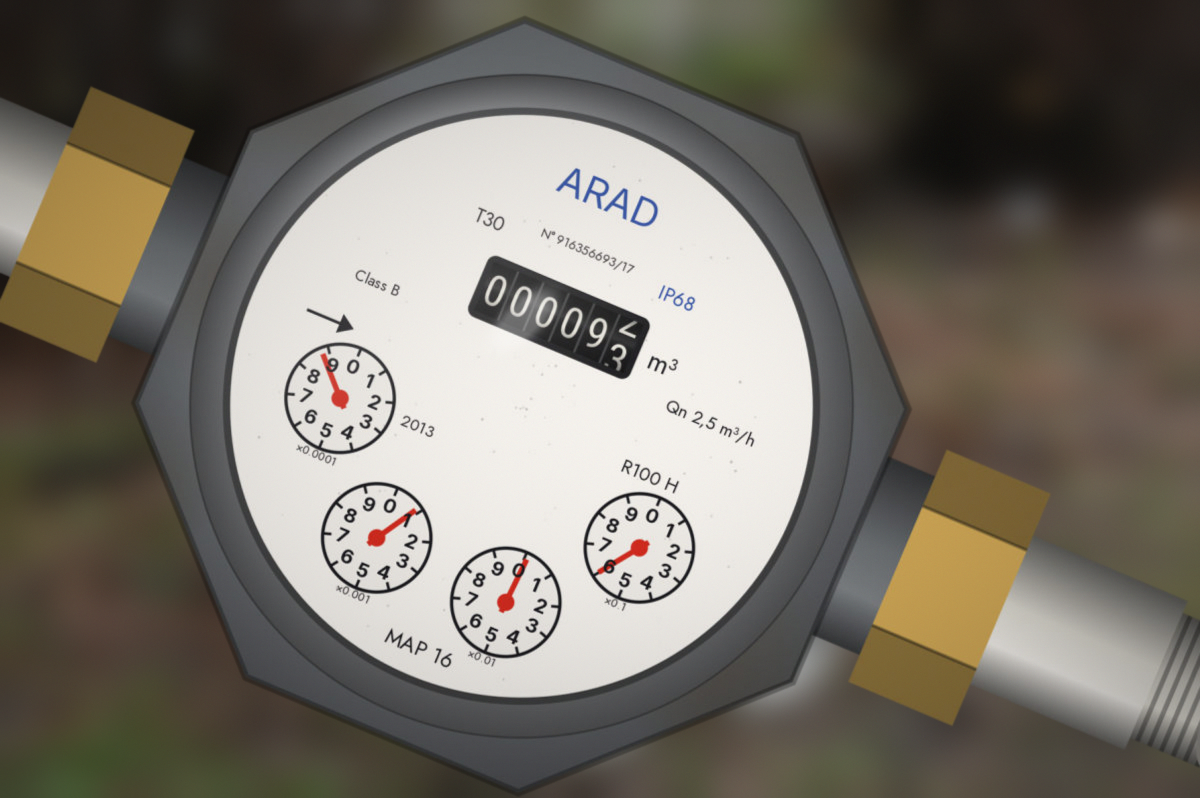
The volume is value=92.6008 unit=m³
